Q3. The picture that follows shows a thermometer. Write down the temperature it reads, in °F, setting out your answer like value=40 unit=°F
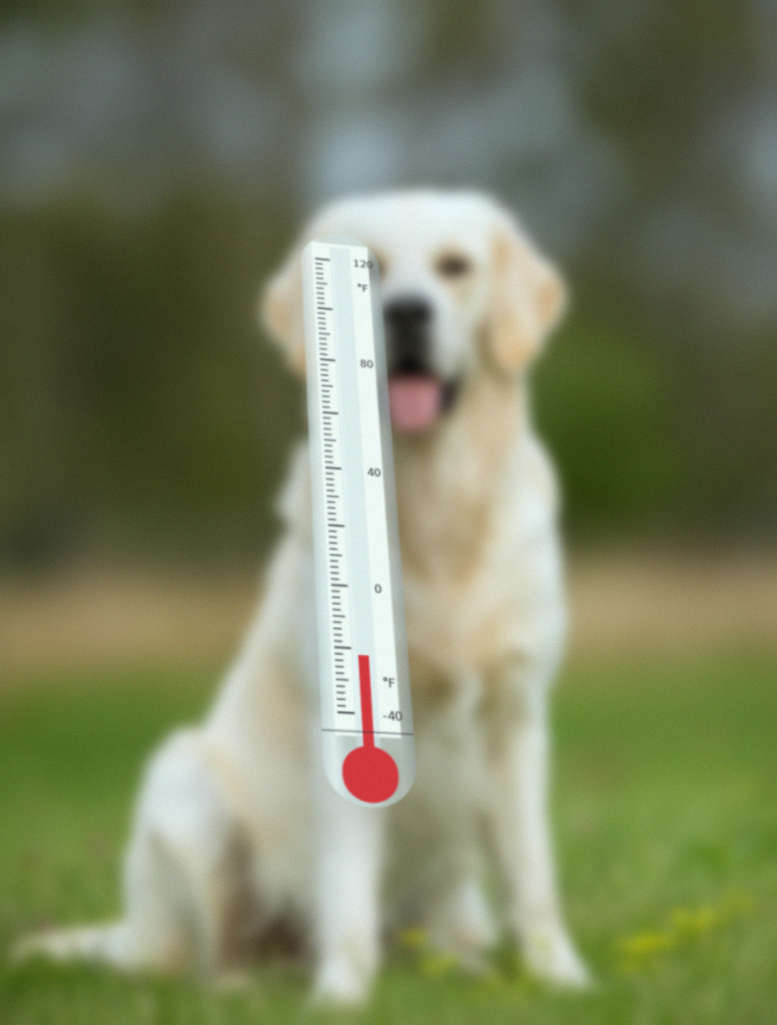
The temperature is value=-22 unit=°F
